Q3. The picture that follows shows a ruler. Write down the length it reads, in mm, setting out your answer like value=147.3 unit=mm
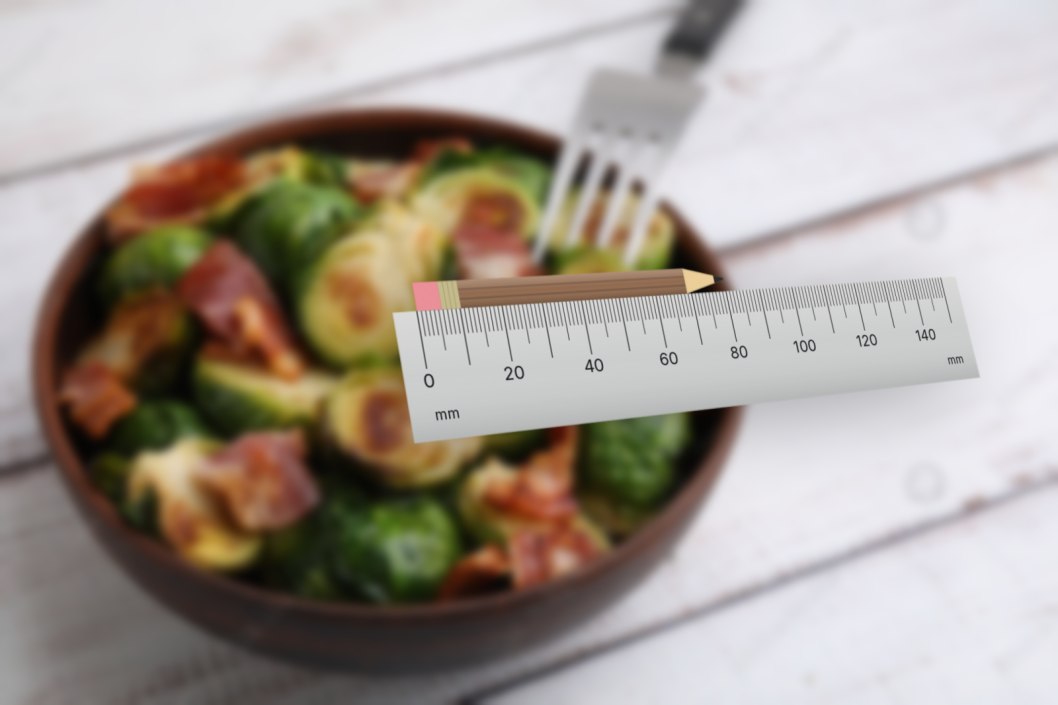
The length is value=80 unit=mm
